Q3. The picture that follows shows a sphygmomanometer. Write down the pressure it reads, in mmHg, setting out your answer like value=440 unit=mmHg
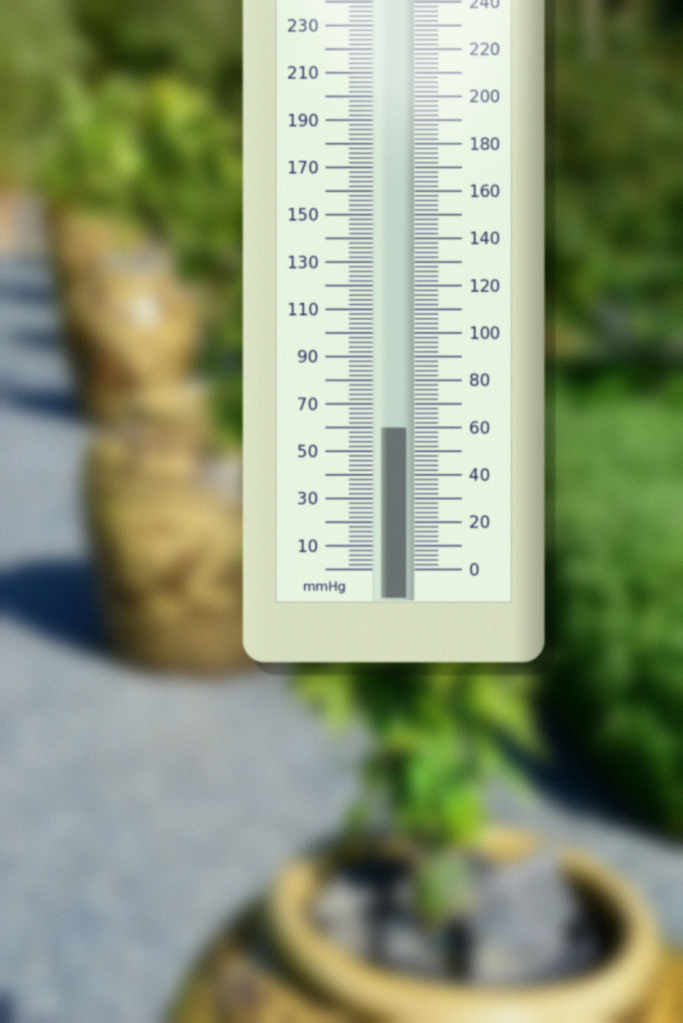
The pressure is value=60 unit=mmHg
